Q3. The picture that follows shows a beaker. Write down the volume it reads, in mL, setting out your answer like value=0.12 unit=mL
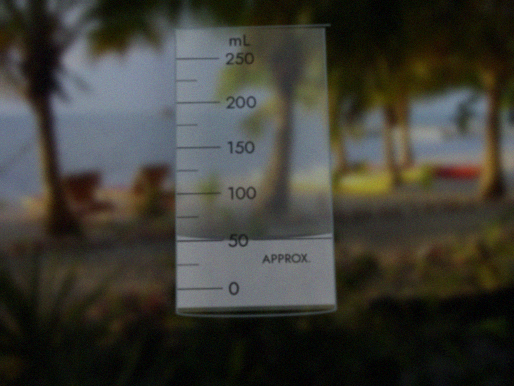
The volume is value=50 unit=mL
